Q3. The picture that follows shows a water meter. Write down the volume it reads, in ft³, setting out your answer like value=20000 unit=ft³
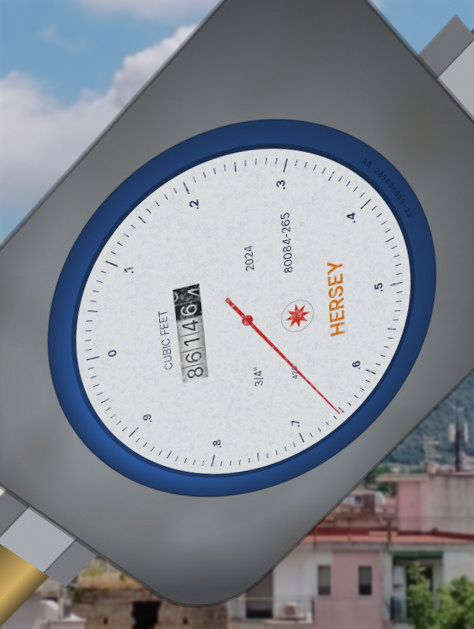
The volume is value=861463.65 unit=ft³
